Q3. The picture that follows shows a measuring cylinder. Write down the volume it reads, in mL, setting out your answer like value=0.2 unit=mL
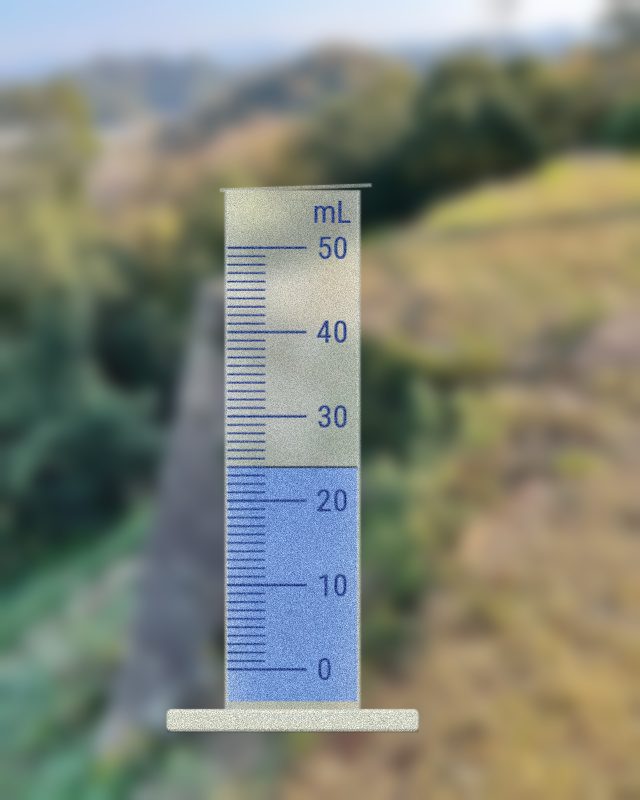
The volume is value=24 unit=mL
